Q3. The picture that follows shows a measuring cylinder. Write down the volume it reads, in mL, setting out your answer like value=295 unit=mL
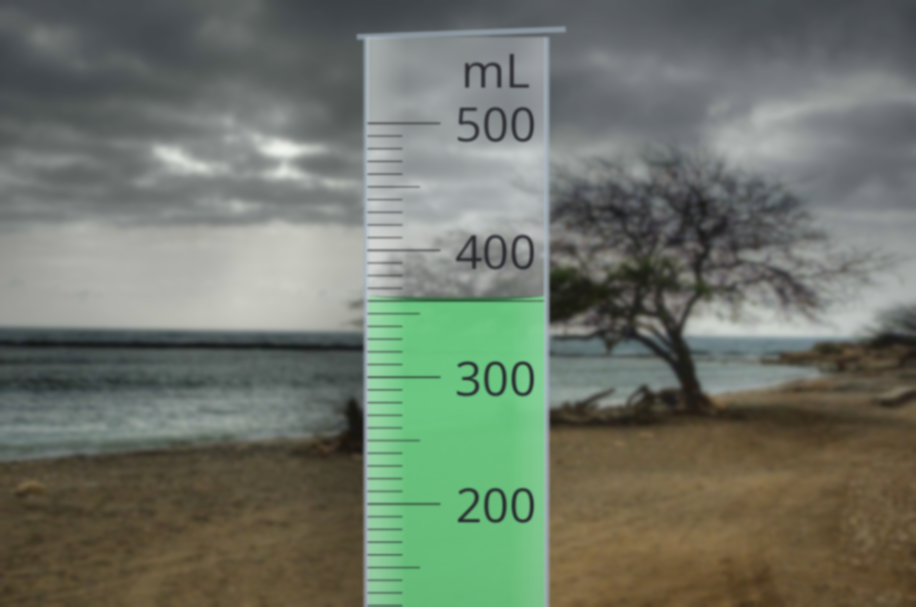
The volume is value=360 unit=mL
